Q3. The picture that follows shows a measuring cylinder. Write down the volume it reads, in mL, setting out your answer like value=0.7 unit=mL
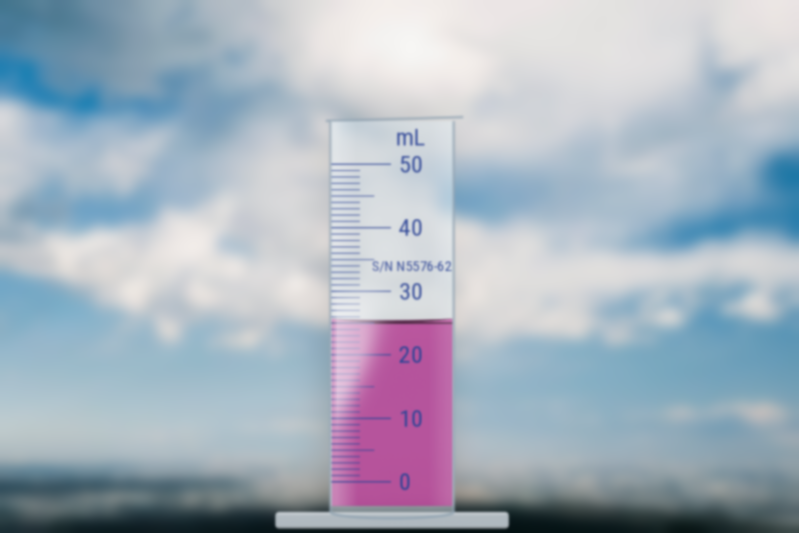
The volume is value=25 unit=mL
